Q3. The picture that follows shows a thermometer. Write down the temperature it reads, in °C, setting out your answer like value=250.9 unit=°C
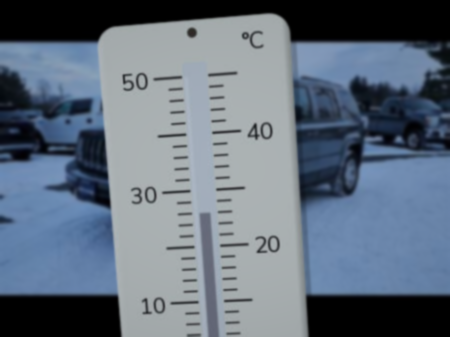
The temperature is value=26 unit=°C
